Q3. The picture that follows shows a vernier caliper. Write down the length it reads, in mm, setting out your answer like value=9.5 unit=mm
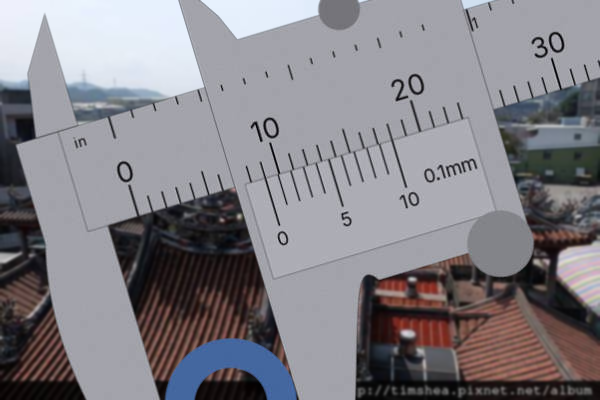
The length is value=9.0 unit=mm
